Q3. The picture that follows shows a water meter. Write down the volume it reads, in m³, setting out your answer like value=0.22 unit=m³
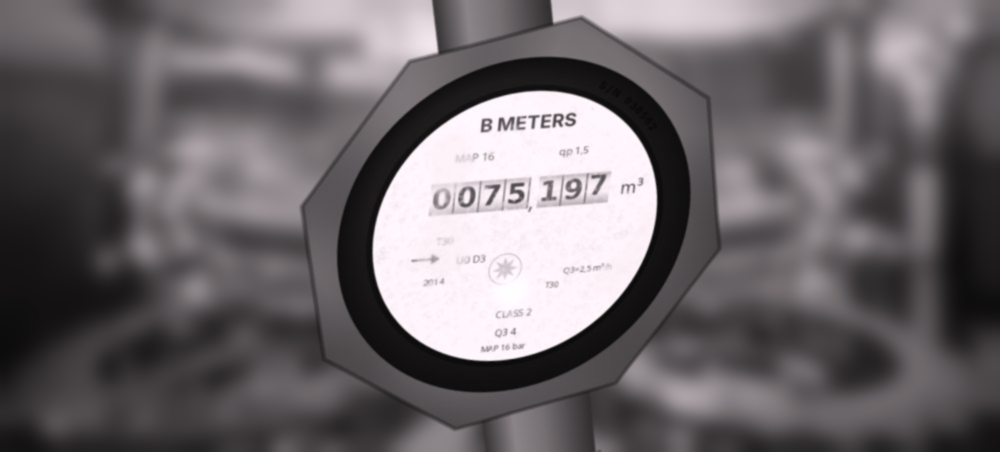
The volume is value=75.197 unit=m³
